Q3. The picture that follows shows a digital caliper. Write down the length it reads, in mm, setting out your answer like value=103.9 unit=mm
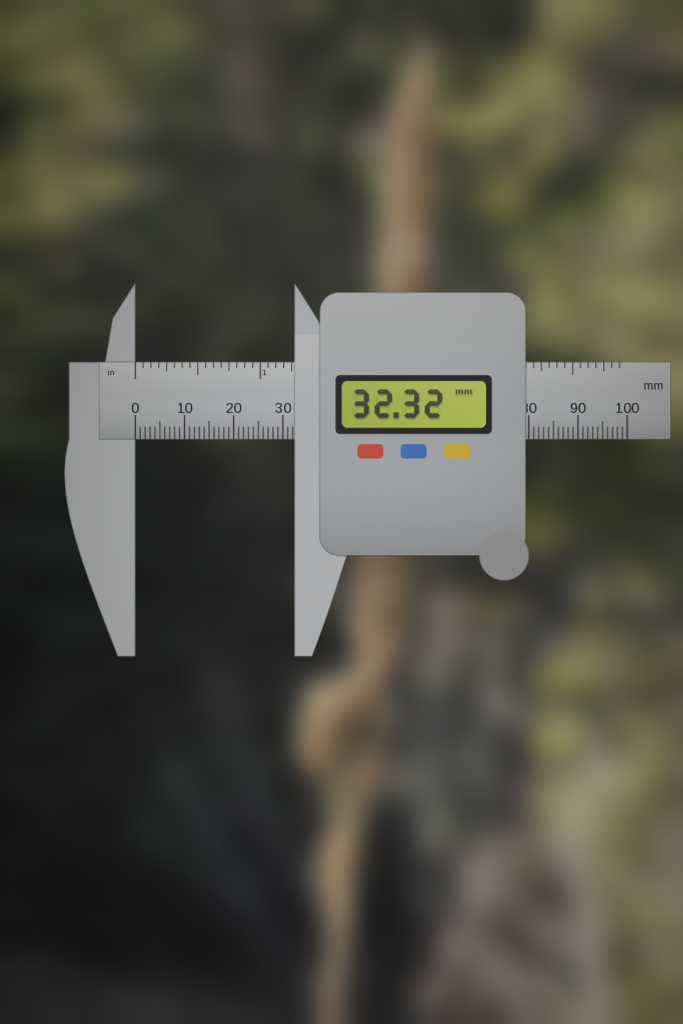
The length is value=32.32 unit=mm
